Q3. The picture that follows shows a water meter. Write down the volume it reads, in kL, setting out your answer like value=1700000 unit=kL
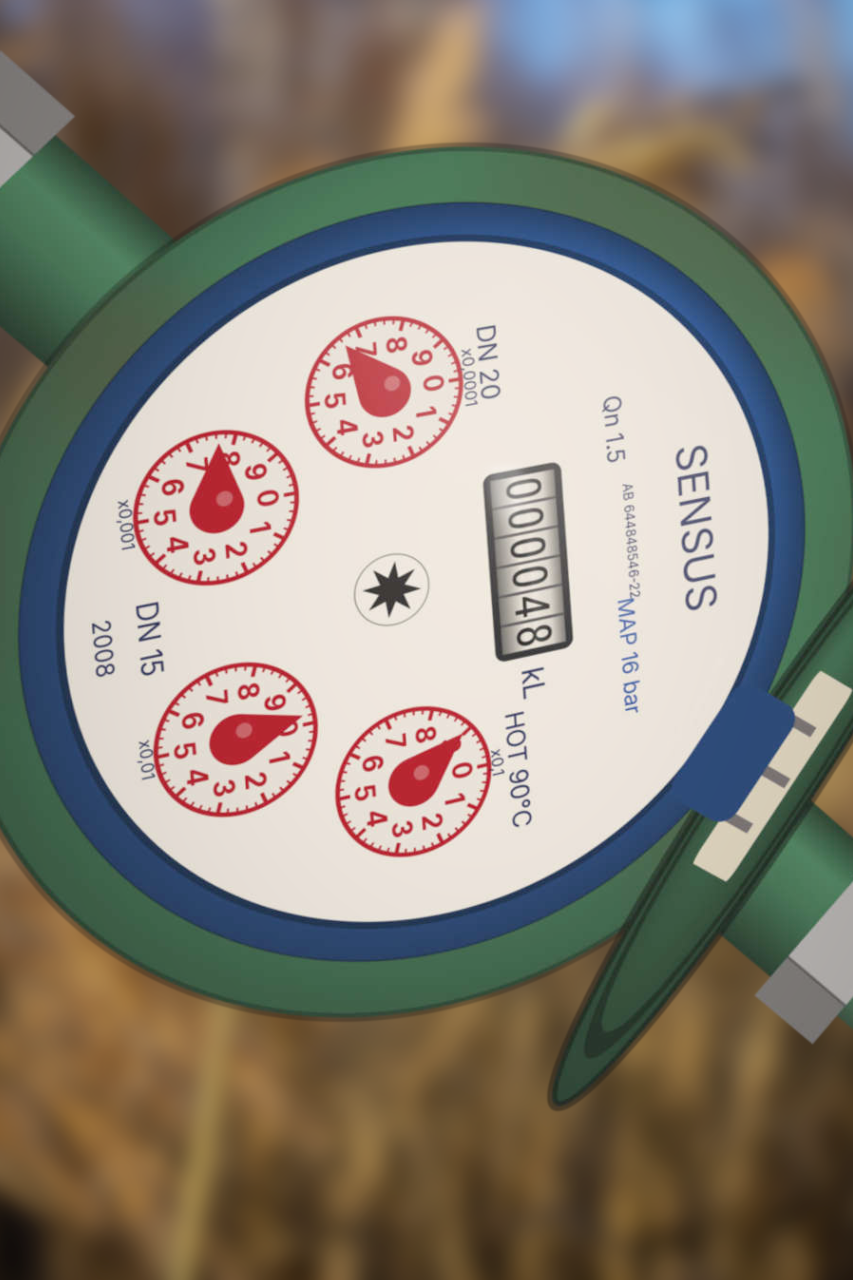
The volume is value=48.8976 unit=kL
